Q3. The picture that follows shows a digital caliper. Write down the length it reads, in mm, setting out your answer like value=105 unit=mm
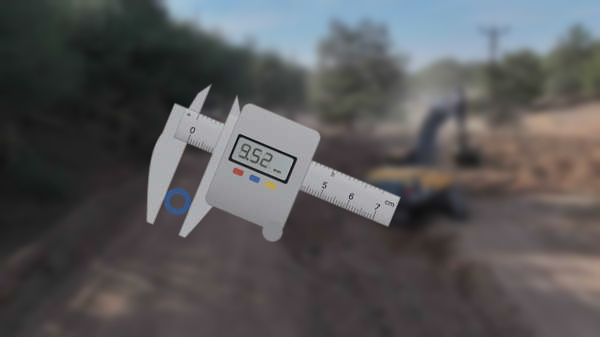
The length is value=9.52 unit=mm
